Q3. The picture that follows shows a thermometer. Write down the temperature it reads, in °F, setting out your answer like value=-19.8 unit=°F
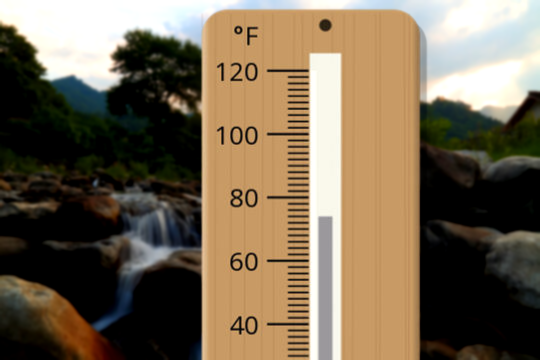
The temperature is value=74 unit=°F
